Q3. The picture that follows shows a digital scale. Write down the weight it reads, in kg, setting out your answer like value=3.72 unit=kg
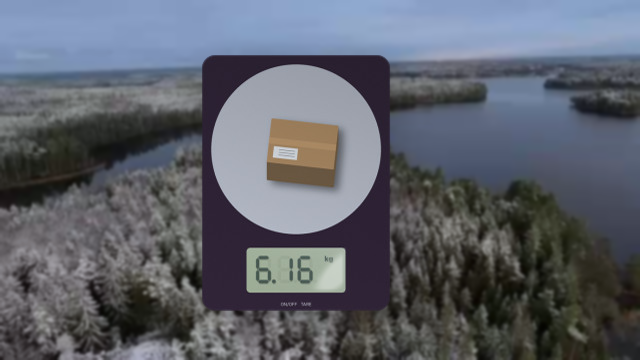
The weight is value=6.16 unit=kg
